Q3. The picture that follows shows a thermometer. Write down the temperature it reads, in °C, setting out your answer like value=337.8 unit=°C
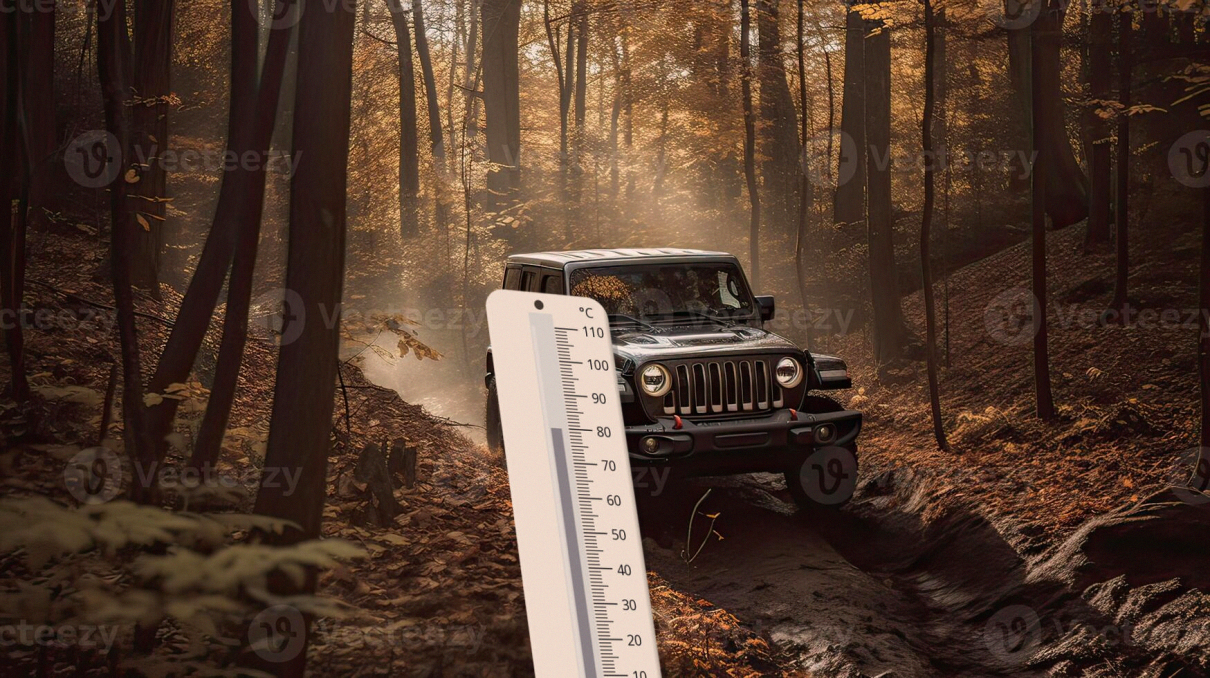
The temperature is value=80 unit=°C
